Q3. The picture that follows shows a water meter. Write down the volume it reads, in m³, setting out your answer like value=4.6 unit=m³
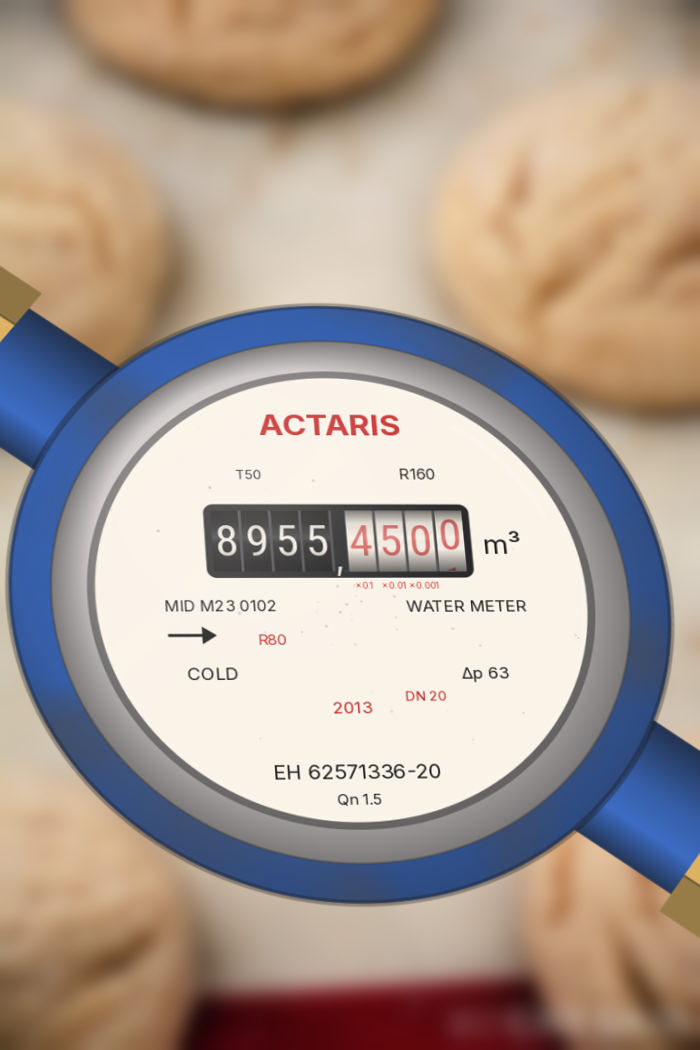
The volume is value=8955.4500 unit=m³
